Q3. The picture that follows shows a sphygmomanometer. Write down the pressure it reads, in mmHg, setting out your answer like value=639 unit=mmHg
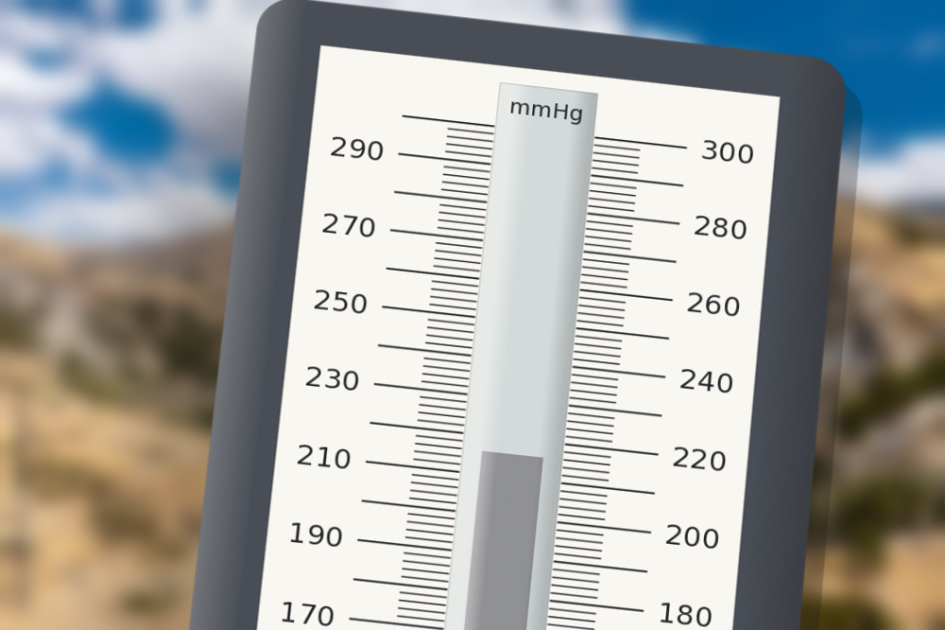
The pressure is value=216 unit=mmHg
